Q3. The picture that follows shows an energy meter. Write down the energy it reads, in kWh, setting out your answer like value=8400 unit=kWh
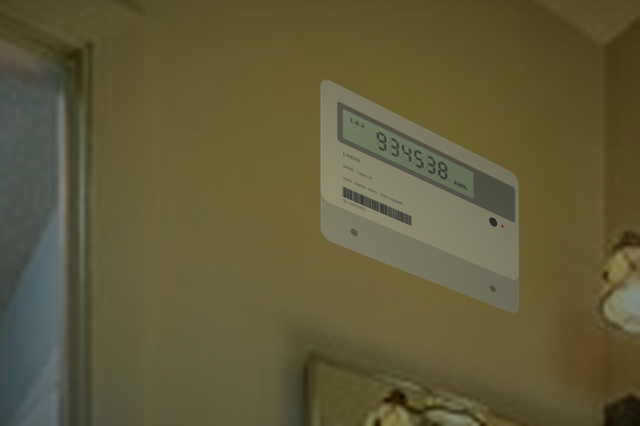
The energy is value=934538 unit=kWh
